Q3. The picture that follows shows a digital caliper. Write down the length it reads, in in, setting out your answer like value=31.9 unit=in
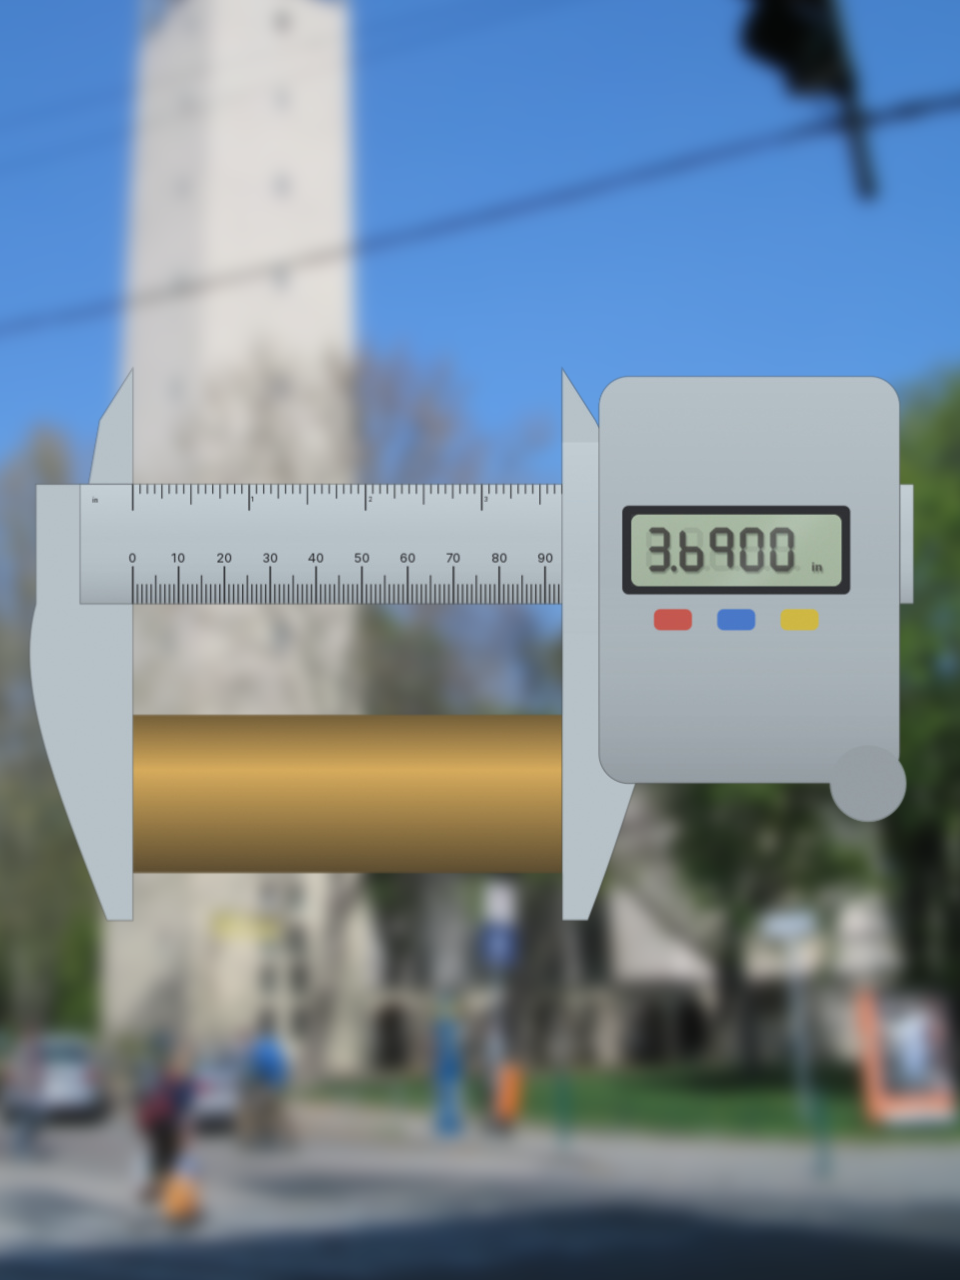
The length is value=3.6900 unit=in
